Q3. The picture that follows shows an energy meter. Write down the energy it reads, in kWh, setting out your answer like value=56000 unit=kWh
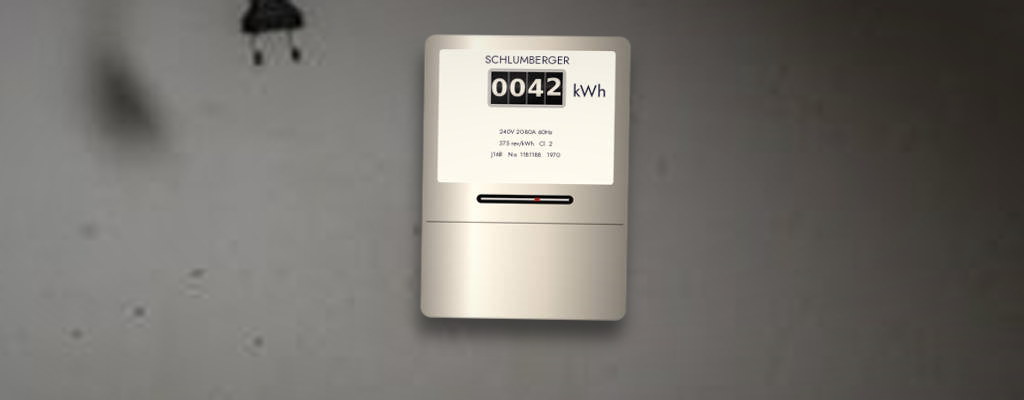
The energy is value=42 unit=kWh
